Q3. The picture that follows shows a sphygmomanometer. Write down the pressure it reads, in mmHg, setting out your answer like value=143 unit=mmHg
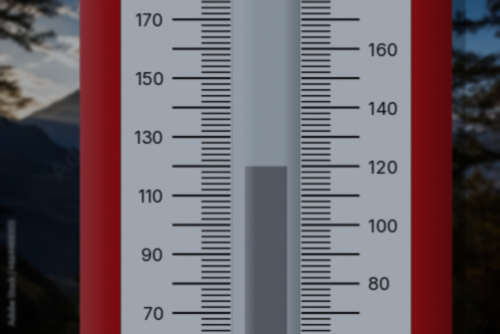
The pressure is value=120 unit=mmHg
